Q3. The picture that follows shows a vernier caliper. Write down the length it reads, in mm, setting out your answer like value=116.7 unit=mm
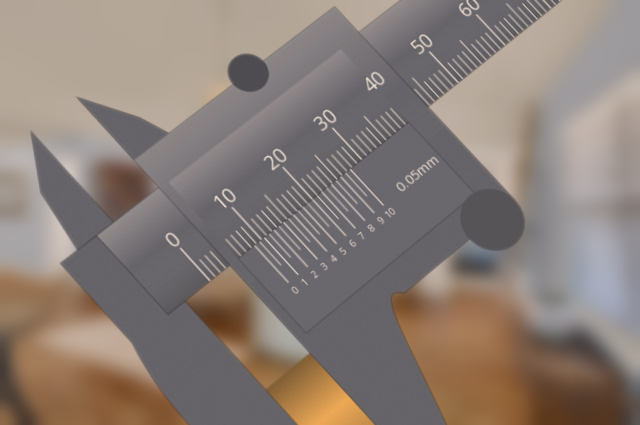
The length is value=8.6 unit=mm
